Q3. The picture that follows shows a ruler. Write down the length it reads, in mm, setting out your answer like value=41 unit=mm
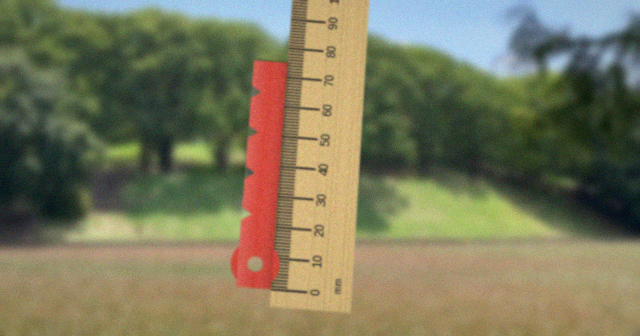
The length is value=75 unit=mm
